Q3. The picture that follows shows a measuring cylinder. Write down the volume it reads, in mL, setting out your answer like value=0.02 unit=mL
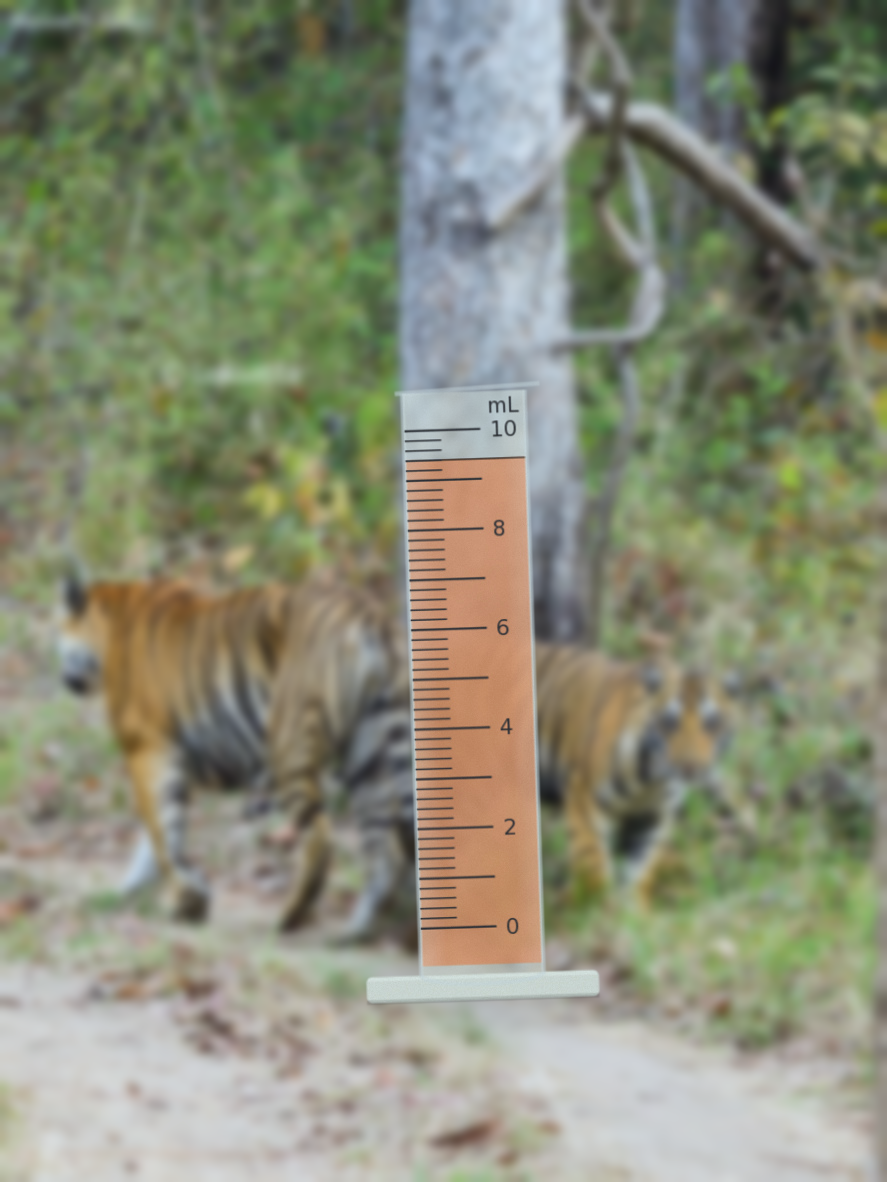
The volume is value=9.4 unit=mL
